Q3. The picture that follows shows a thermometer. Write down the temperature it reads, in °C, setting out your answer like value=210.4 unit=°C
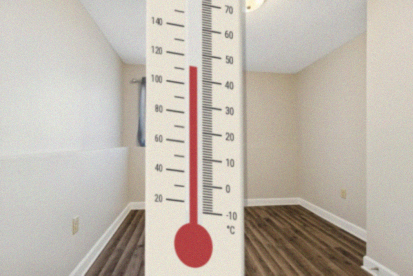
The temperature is value=45 unit=°C
